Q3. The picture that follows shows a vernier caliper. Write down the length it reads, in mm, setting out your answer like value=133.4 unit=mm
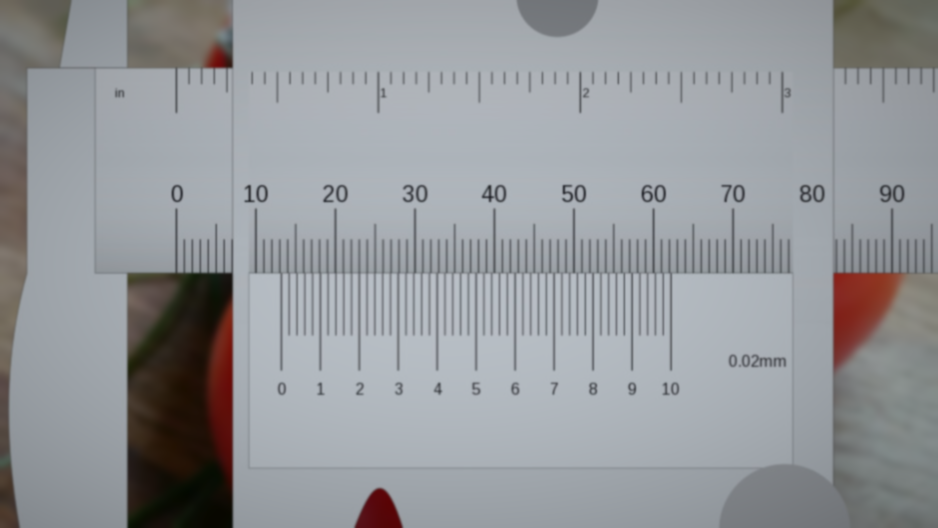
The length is value=13.2 unit=mm
